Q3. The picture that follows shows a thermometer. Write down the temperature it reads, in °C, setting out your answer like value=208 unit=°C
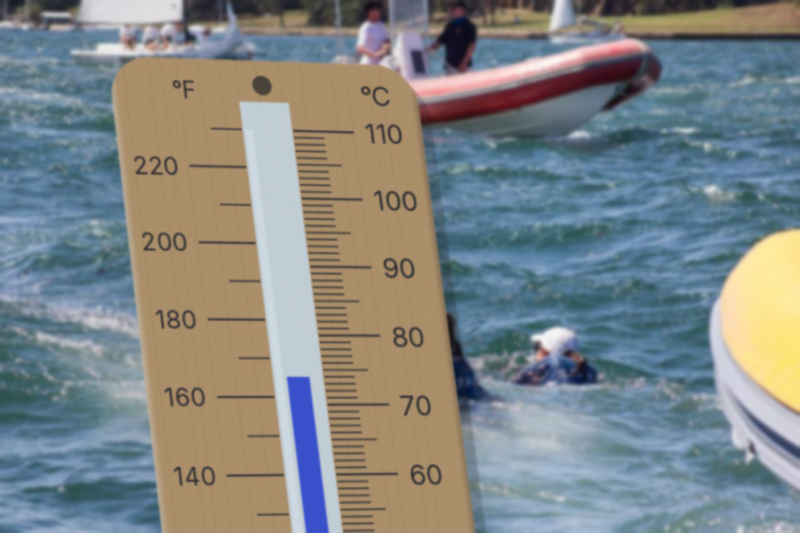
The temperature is value=74 unit=°C
